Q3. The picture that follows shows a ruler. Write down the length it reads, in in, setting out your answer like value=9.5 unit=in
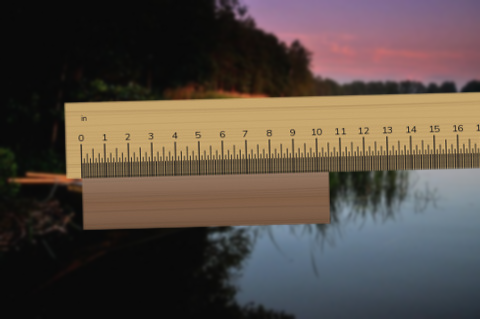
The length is value=10.5 unit=in
